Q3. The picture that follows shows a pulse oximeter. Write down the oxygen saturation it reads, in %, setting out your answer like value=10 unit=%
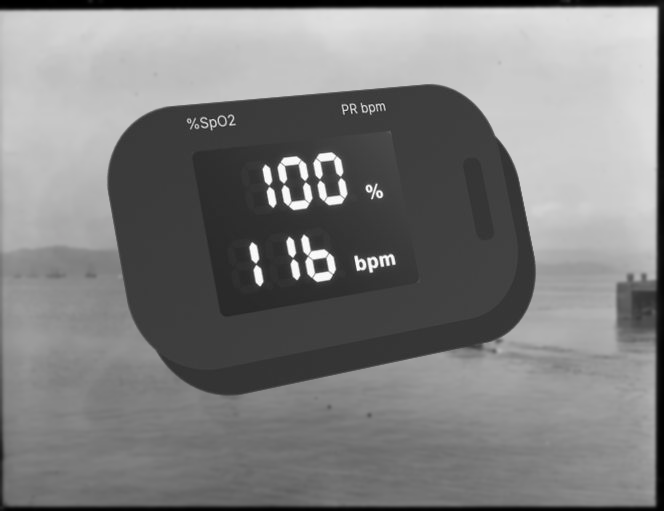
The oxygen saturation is value=100 unit=%
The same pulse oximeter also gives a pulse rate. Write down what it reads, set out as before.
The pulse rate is value=116 unit=bpm
